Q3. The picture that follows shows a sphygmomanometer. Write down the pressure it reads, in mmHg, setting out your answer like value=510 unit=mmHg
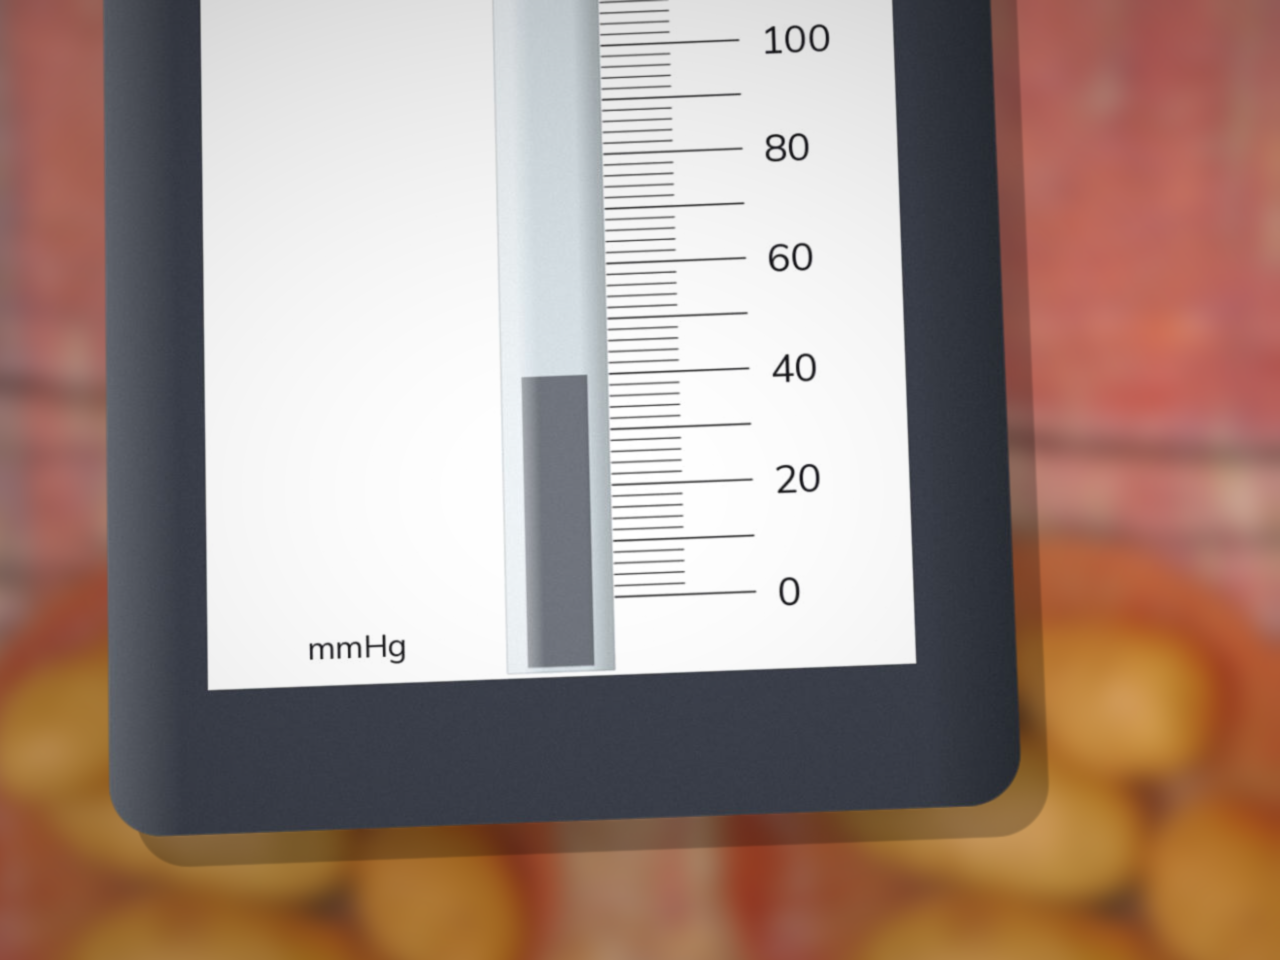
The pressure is value=40 unit=mmHg
